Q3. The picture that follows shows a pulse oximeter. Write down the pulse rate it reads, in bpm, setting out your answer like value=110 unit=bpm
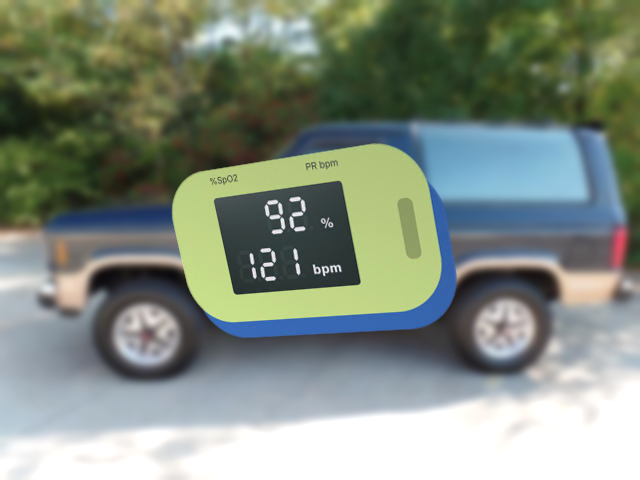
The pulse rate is value=121 unit=bpm
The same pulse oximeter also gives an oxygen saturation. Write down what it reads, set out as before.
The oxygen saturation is value=92 unit=%
